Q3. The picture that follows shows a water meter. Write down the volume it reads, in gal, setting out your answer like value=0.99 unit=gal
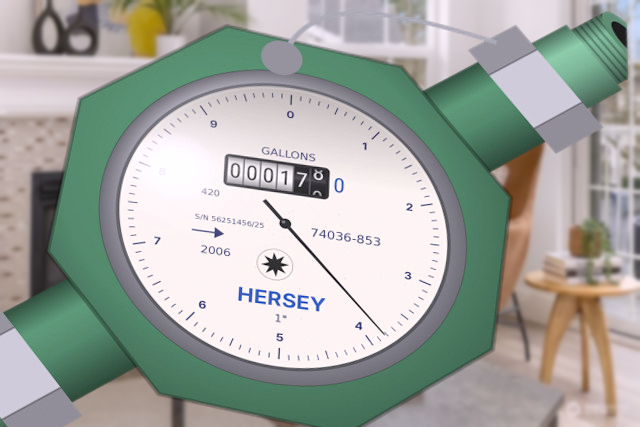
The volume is value=1783.8 unit=gal
